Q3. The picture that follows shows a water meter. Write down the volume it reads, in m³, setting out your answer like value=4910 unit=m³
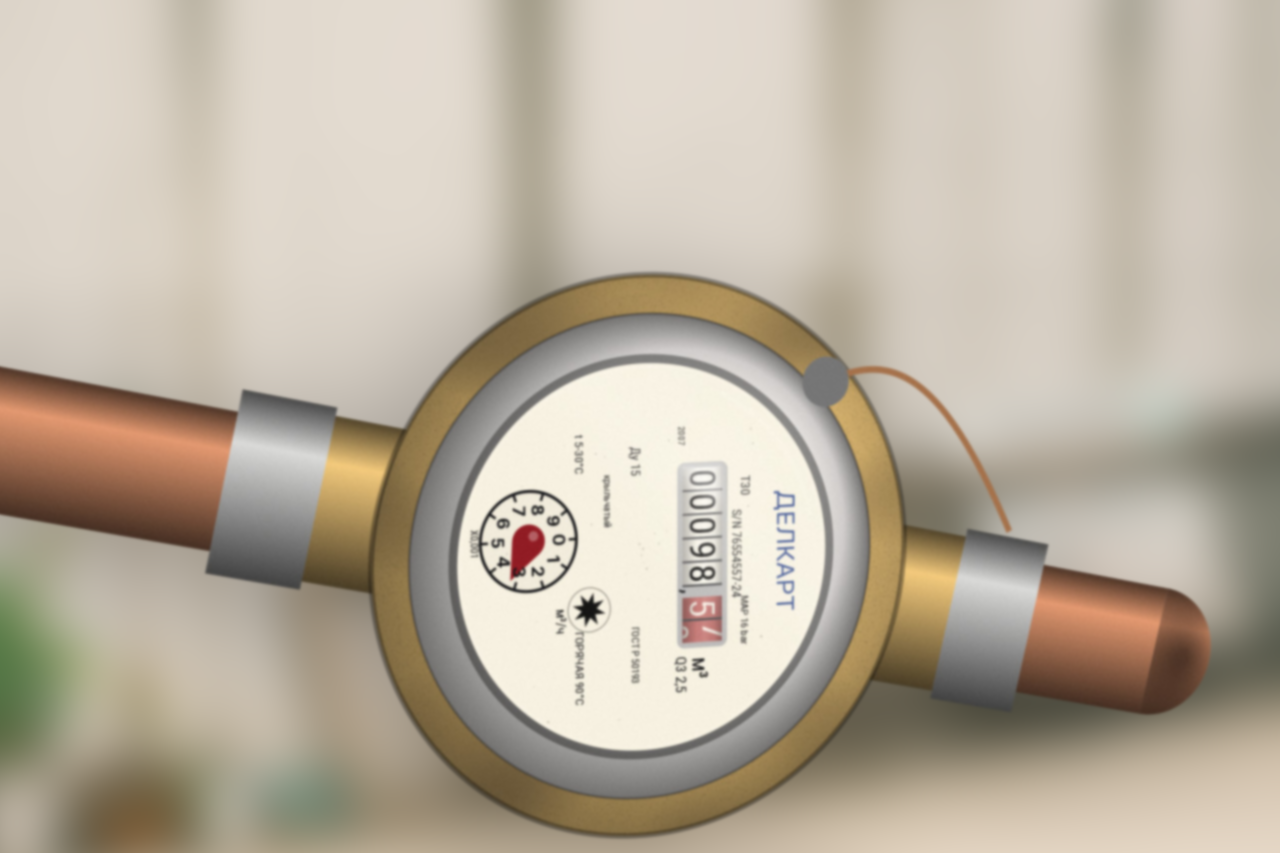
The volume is value=98.573 unit=m³
